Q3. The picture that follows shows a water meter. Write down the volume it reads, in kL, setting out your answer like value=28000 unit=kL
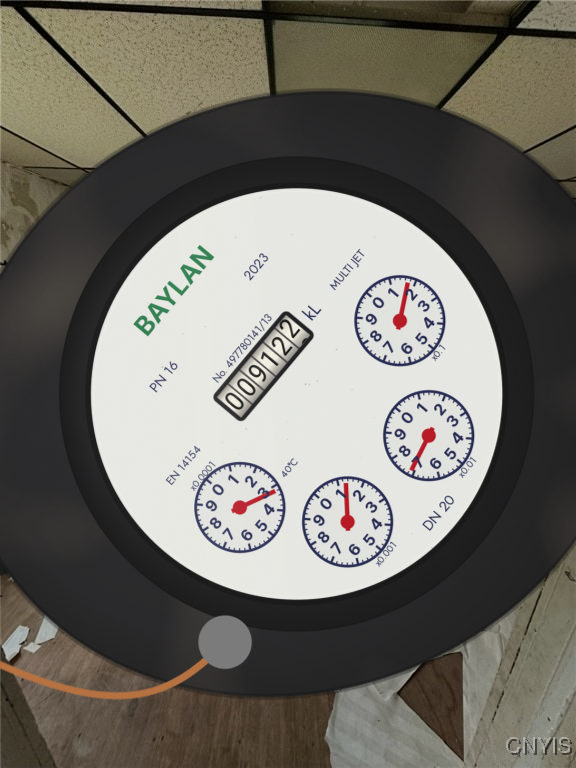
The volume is value=9122.1713 unit=kL
